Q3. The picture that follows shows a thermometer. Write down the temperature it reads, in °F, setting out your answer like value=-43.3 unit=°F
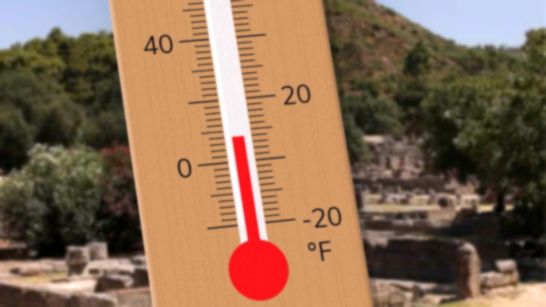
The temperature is value=8 unit=°F
